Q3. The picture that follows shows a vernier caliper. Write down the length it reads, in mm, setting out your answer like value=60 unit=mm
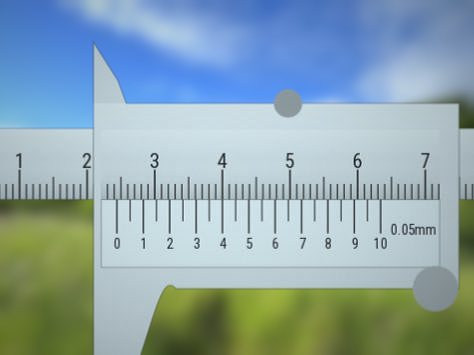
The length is value=24.4 unit=mm
